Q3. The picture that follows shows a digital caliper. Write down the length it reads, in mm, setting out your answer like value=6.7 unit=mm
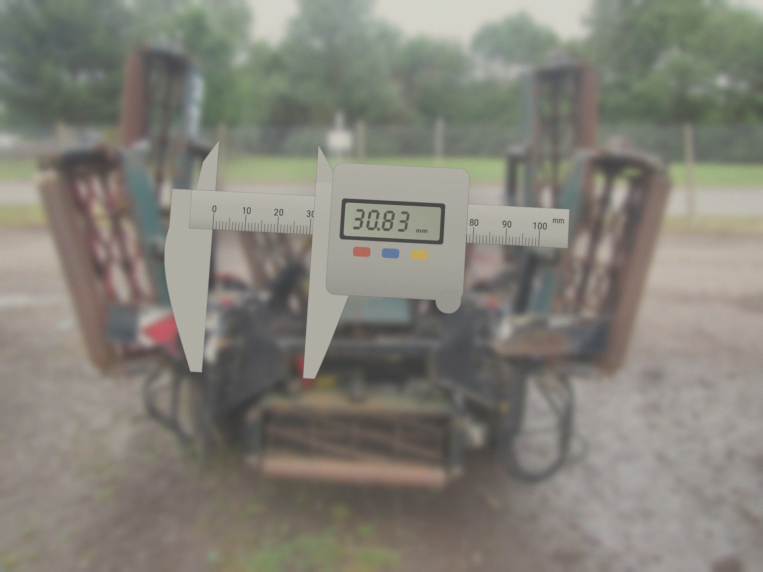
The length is value=30.83 unit=mm
